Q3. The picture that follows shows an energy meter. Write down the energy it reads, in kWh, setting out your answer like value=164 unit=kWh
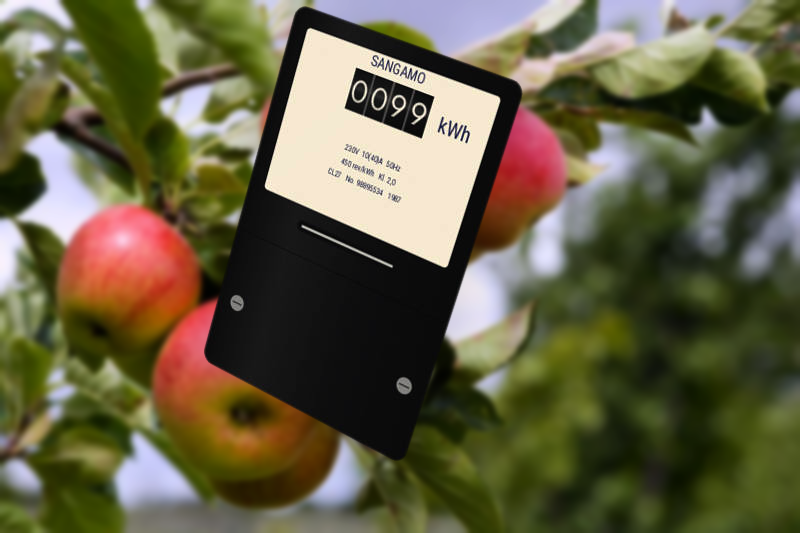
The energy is value=99 unit=kWh
